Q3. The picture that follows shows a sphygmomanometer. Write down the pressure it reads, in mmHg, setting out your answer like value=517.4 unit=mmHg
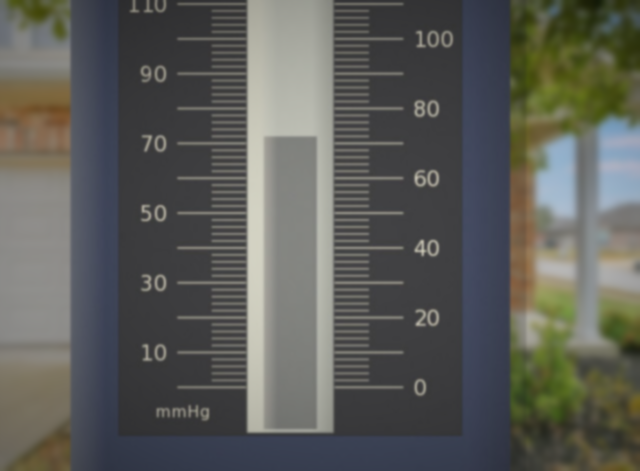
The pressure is value=72 unit=mmHg
